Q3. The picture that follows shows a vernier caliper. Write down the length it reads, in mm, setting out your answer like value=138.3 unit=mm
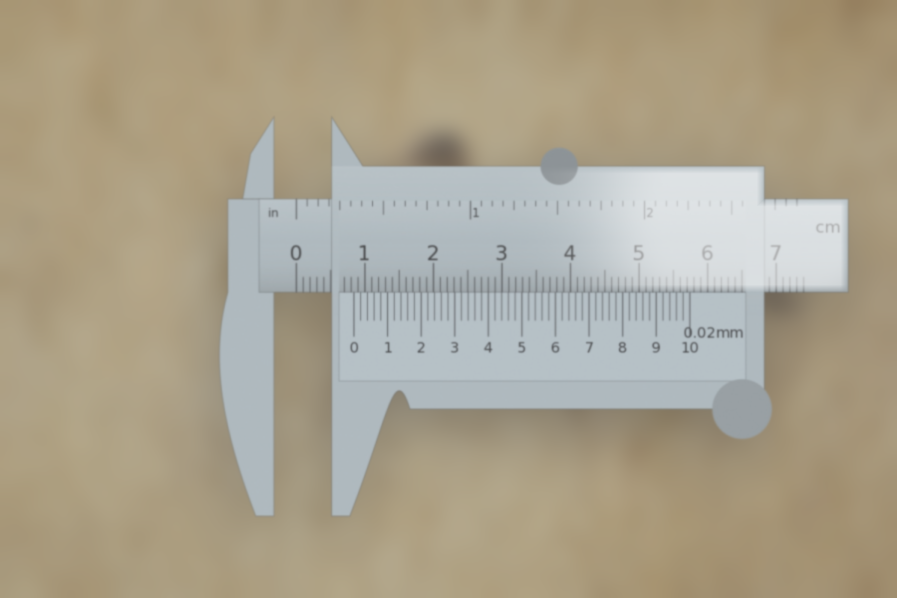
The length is value=8.4 unit=mm
